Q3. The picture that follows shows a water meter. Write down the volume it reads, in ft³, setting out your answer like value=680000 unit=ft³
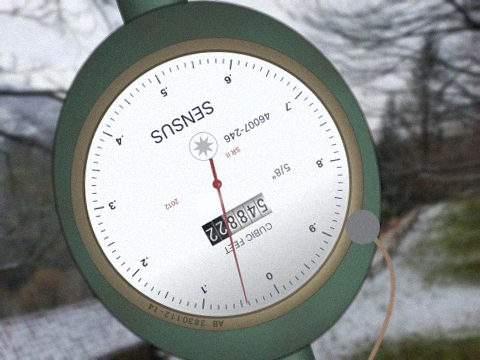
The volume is value=548822.04 unit=ft³
